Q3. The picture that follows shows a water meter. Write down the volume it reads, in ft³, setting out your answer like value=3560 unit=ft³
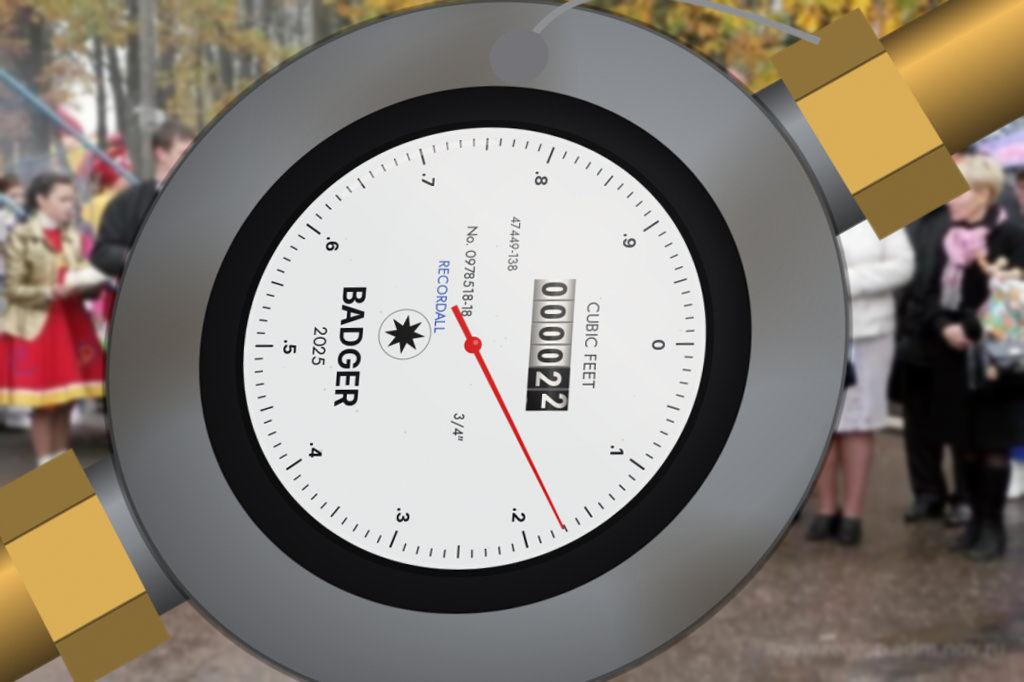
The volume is value=22.17 unit=ft³
